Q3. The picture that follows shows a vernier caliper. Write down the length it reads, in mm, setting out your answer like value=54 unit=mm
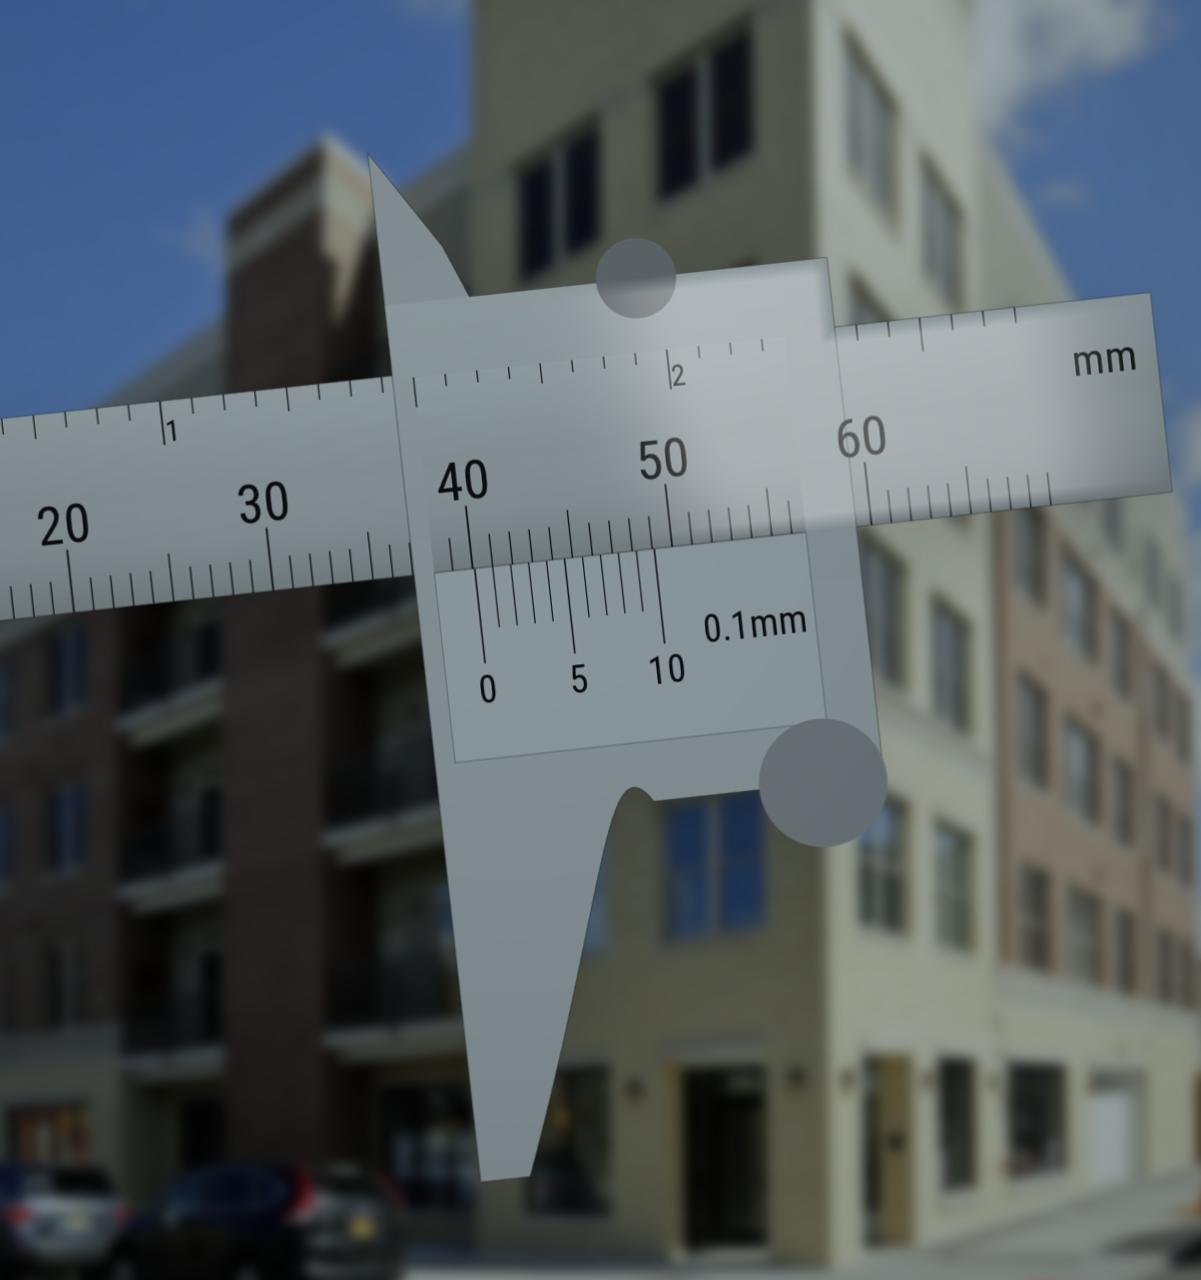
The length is value=40.1 unit=mm
